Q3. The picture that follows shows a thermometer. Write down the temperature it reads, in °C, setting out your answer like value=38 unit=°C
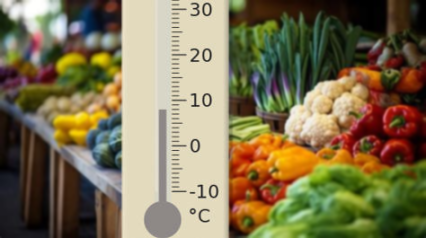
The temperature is value=8 unit=°C
